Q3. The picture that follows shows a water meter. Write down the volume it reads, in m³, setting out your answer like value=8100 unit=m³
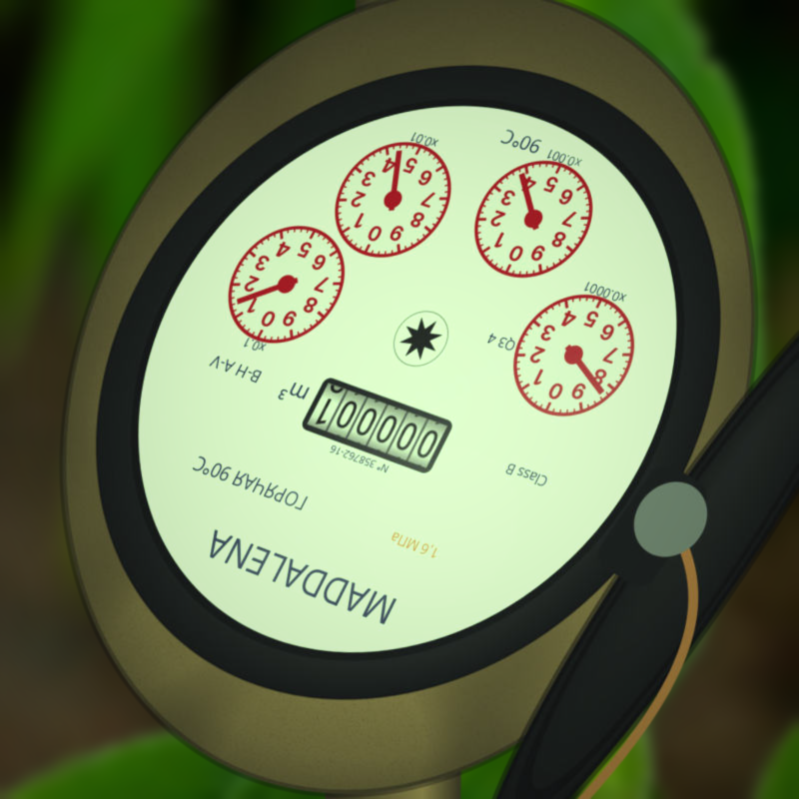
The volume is value=1.1438 unit=m³
